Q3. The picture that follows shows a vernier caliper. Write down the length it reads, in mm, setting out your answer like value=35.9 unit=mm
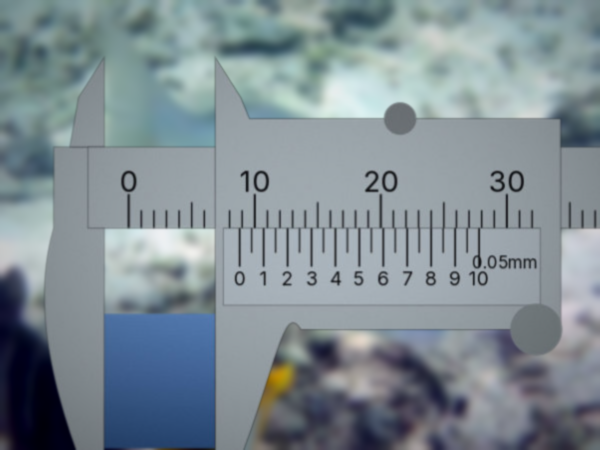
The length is value=8.8 unit=mm
